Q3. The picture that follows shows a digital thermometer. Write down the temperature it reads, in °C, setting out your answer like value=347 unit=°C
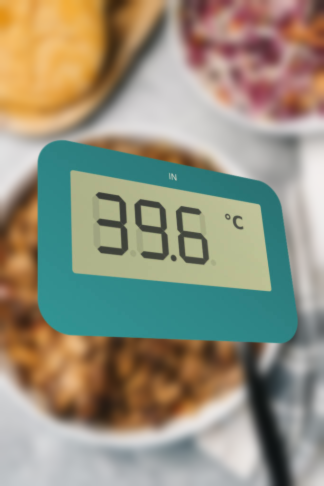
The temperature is value=39.6 unit=°C
